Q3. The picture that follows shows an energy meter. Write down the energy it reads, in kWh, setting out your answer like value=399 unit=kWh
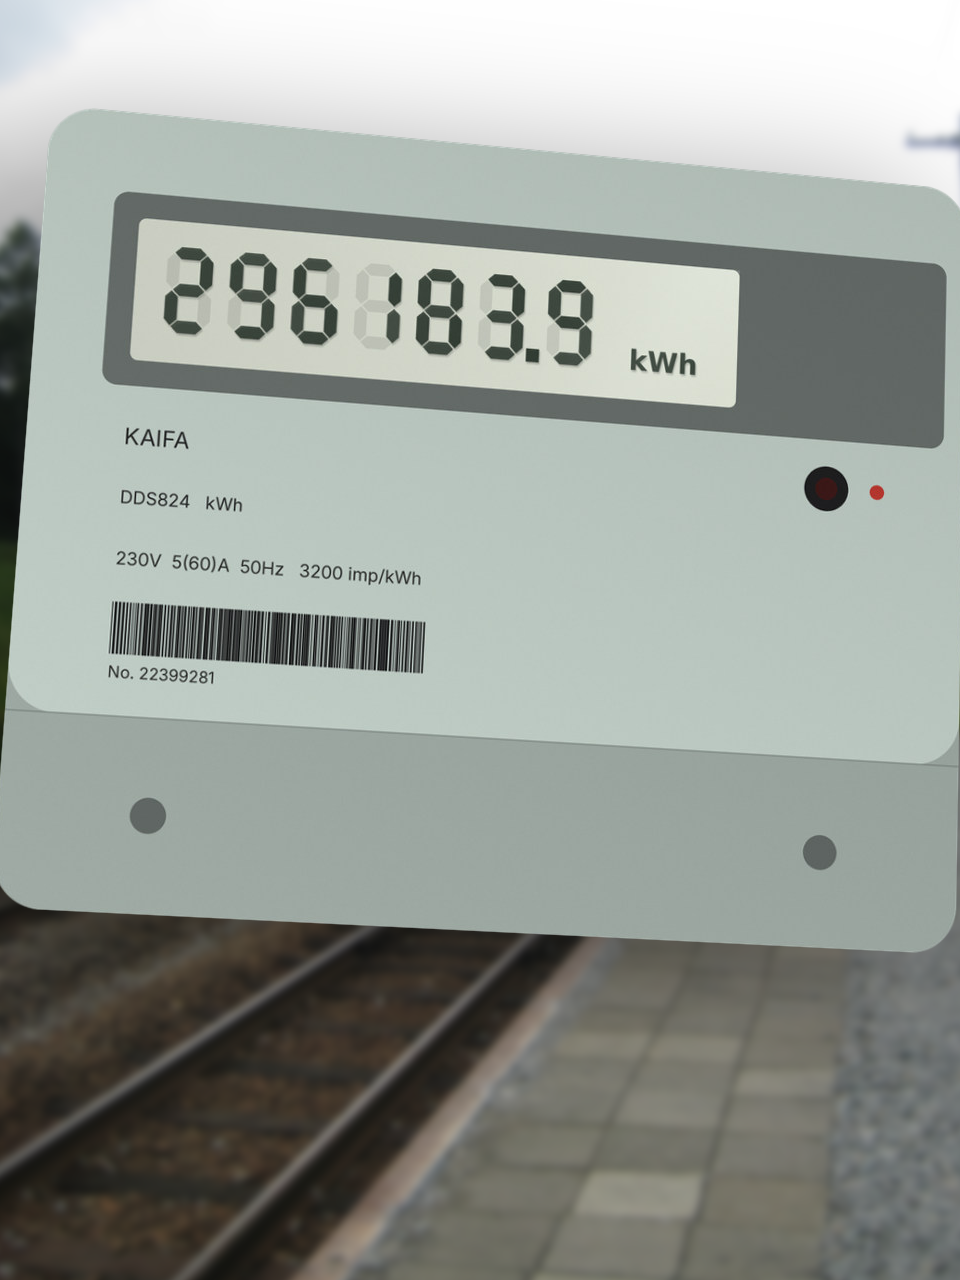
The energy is value=296183.9 unit=kWh
